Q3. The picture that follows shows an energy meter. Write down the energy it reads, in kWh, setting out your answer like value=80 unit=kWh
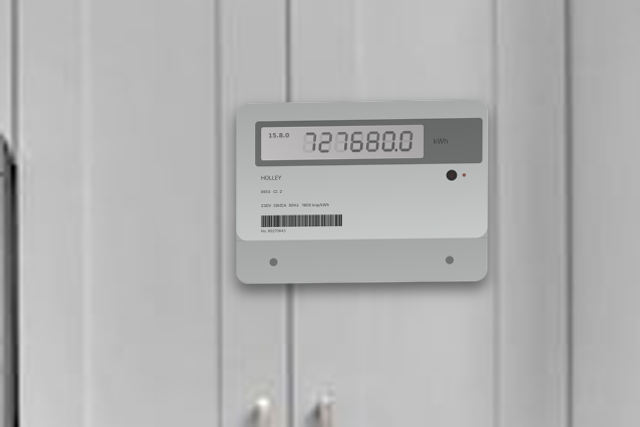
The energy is value=727680.0 unit=kWh
